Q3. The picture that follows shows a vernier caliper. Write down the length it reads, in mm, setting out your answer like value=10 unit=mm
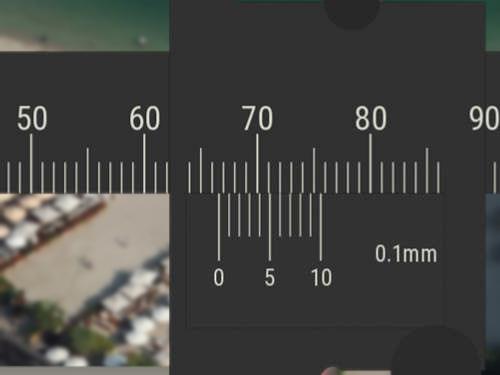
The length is value=66.6 unit=mm
